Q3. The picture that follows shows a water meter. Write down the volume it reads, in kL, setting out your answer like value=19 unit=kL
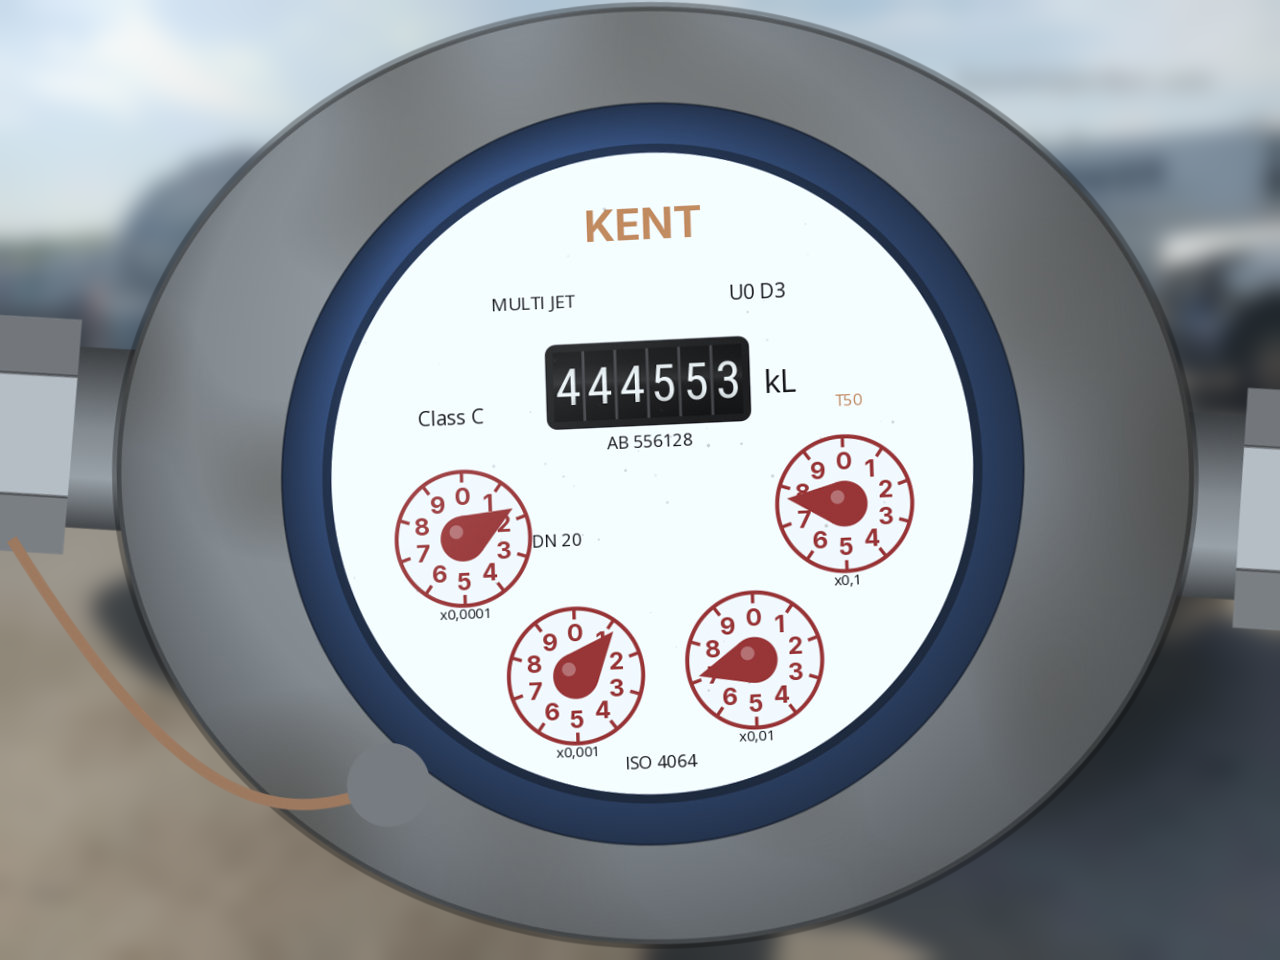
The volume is value=444553.7711 unit=kL
